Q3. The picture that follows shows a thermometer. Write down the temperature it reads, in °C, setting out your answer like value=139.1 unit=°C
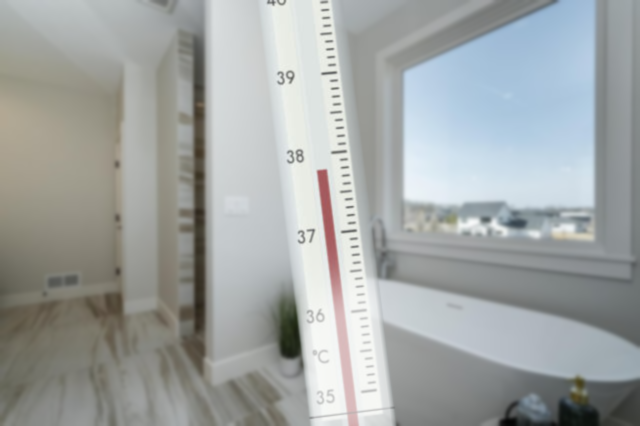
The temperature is value=37.8 unit=°C
